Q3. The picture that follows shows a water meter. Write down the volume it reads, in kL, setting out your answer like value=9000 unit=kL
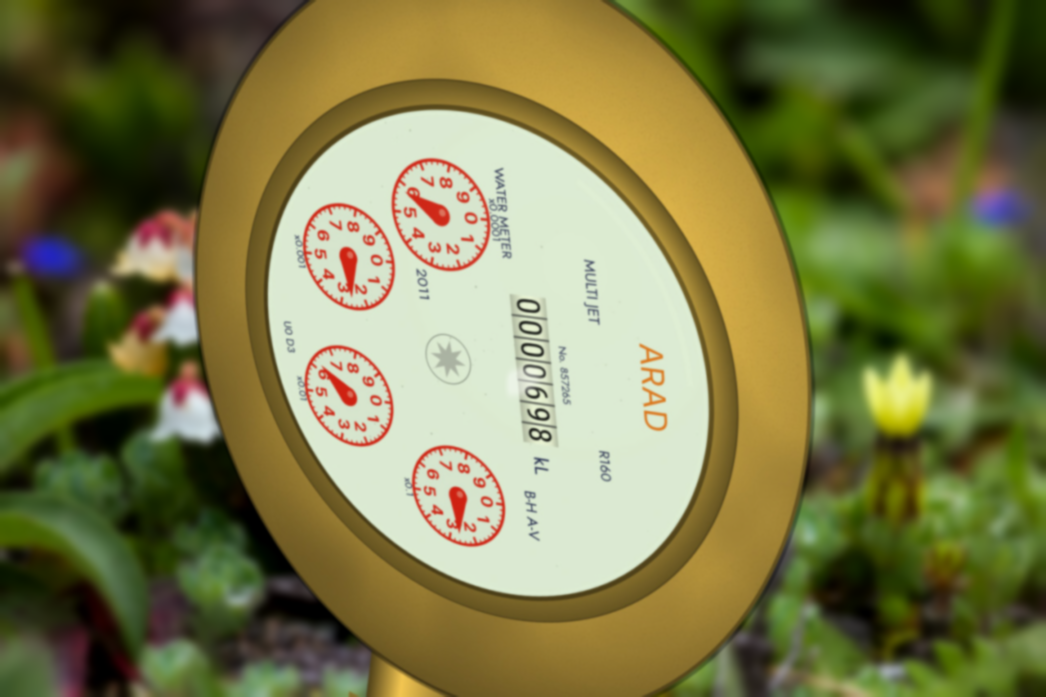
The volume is value=698.2625 unit=kL
